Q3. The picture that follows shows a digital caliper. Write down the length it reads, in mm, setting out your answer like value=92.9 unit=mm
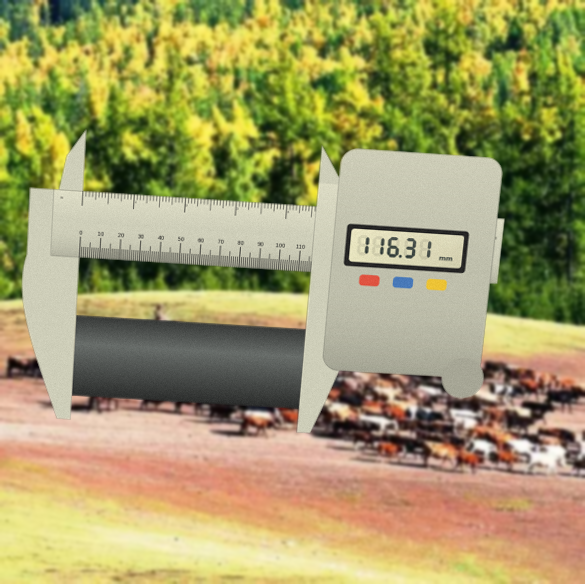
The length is value=116.31 unit=mm
